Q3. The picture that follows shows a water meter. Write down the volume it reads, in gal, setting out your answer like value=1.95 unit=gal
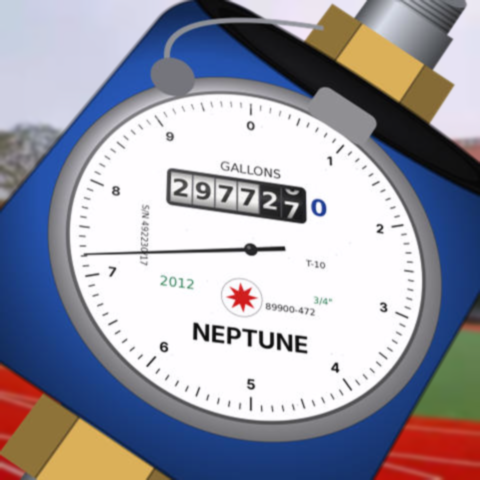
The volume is value=2977267.2 unit=gal
